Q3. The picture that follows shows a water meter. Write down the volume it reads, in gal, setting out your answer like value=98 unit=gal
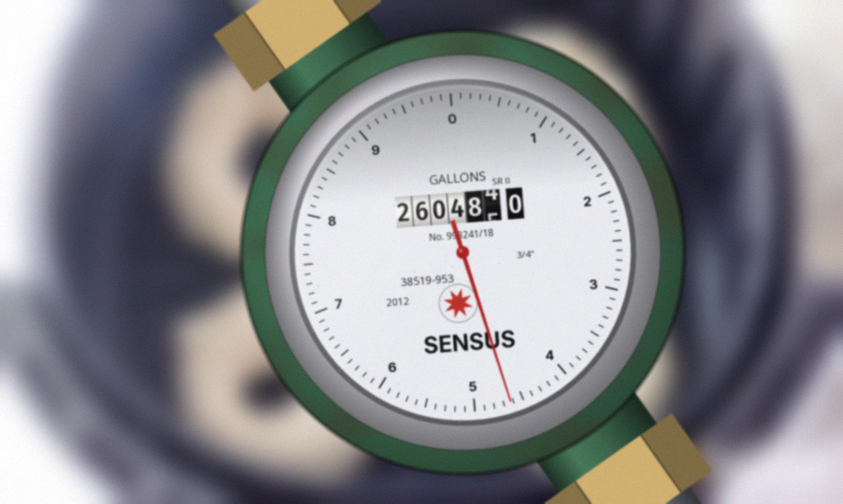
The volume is value=2604844.6 unit=gal
